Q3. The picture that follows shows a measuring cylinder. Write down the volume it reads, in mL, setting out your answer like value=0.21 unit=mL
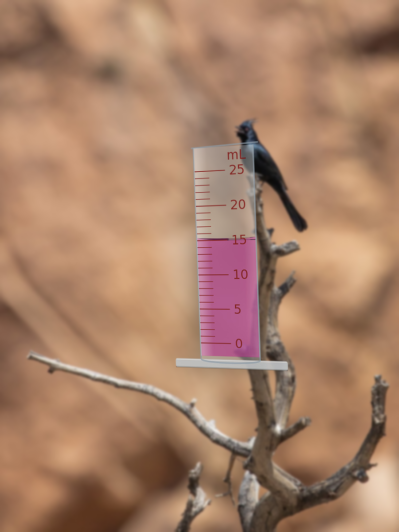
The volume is value=15 unit=mL
